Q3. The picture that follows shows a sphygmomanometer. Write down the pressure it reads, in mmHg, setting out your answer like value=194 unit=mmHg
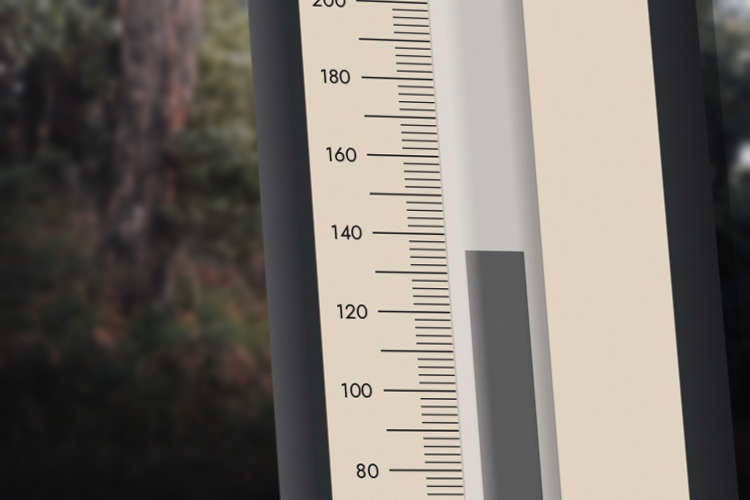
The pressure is value=136 unit=mmHg
